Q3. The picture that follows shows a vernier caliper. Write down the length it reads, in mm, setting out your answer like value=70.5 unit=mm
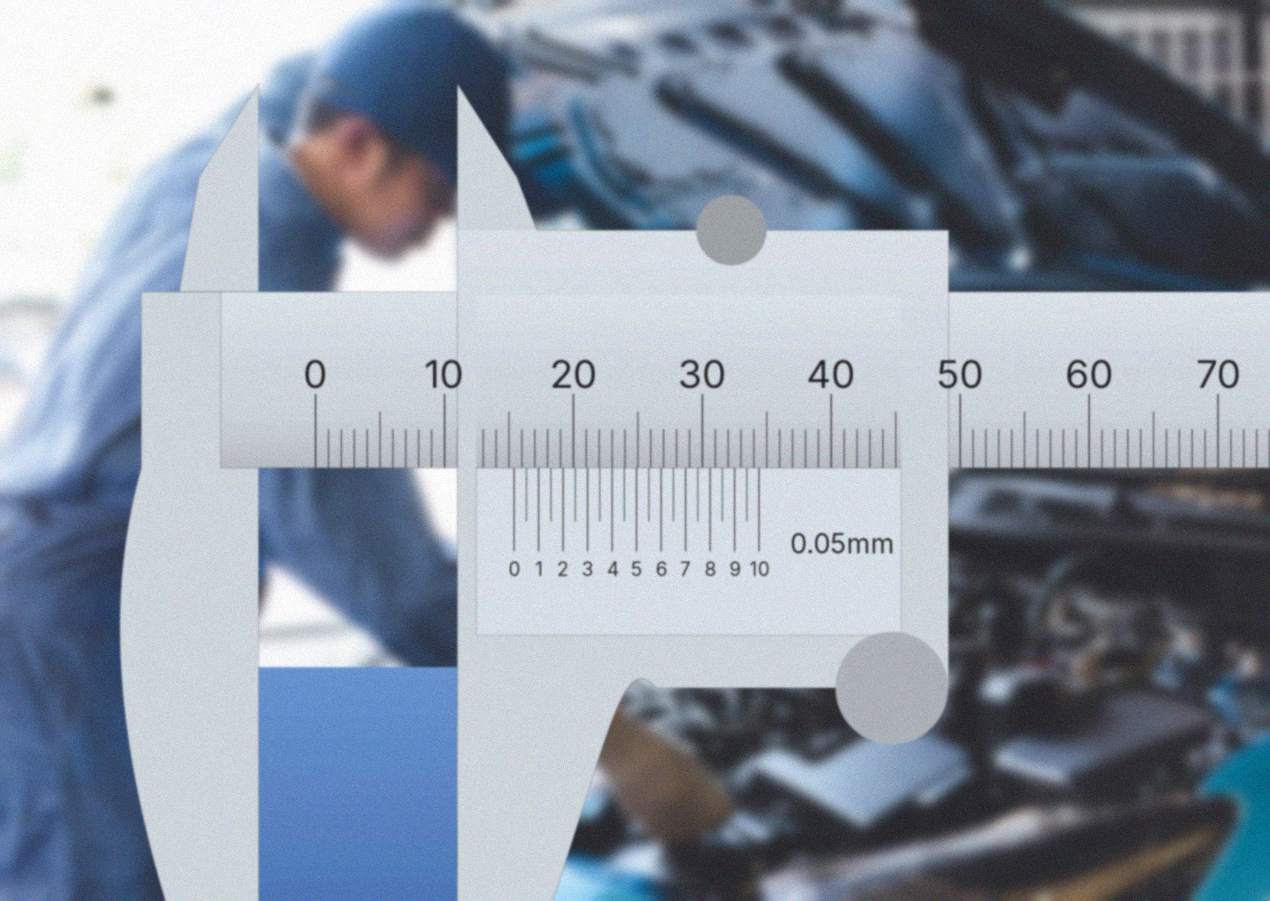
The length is value=15.4 unit=mm
